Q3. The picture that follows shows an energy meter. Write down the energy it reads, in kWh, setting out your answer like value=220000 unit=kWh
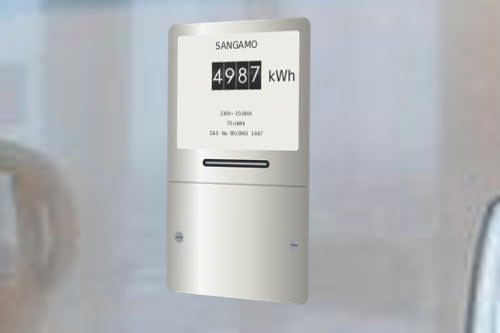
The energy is value=4987 unit=kWh
